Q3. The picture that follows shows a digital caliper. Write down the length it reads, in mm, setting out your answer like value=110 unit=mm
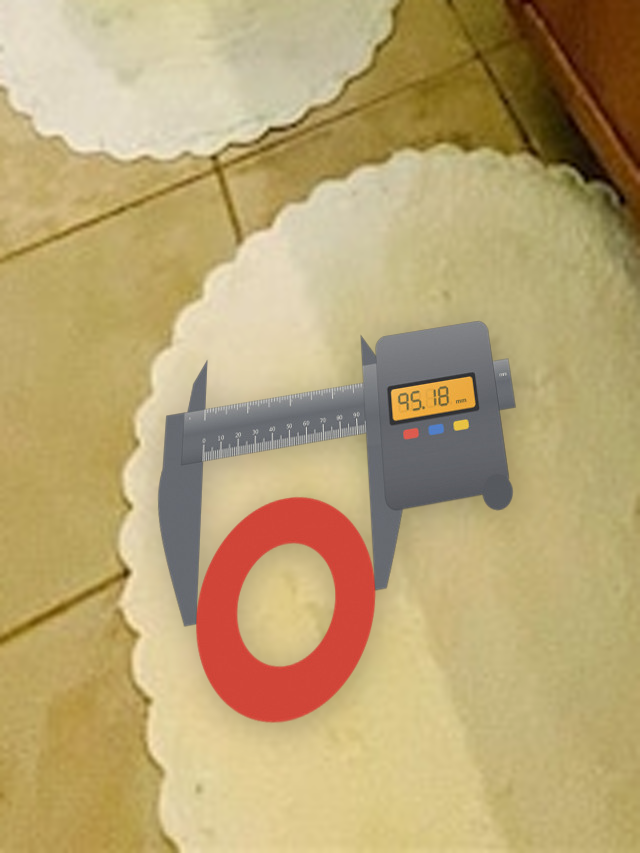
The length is value=95.18 unit=mm
